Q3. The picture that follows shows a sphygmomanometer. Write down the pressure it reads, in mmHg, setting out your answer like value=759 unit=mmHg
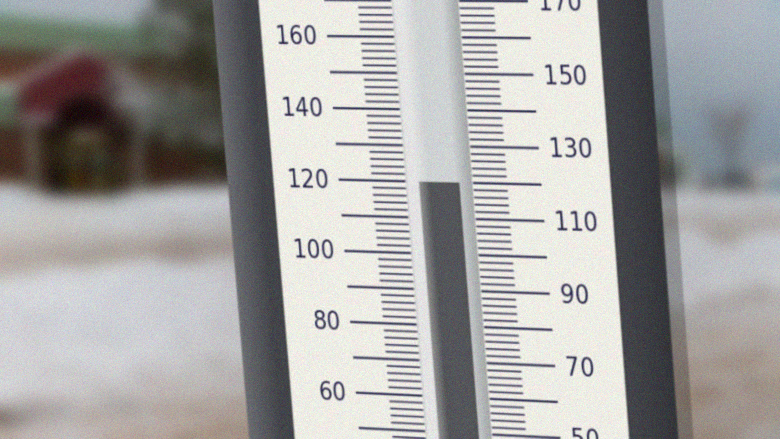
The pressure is value=120 unit=mmHg
